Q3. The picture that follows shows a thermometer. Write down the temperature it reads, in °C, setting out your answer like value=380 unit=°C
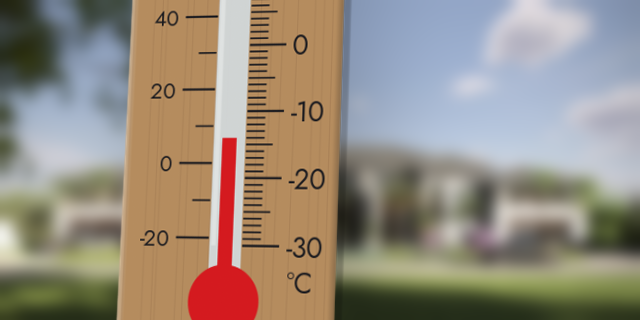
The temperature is value=-14 unit=°C
